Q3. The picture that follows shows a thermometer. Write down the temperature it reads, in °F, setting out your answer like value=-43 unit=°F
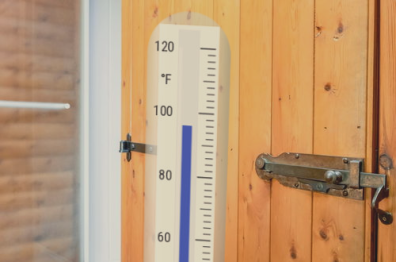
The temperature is value=96 unit=°F
